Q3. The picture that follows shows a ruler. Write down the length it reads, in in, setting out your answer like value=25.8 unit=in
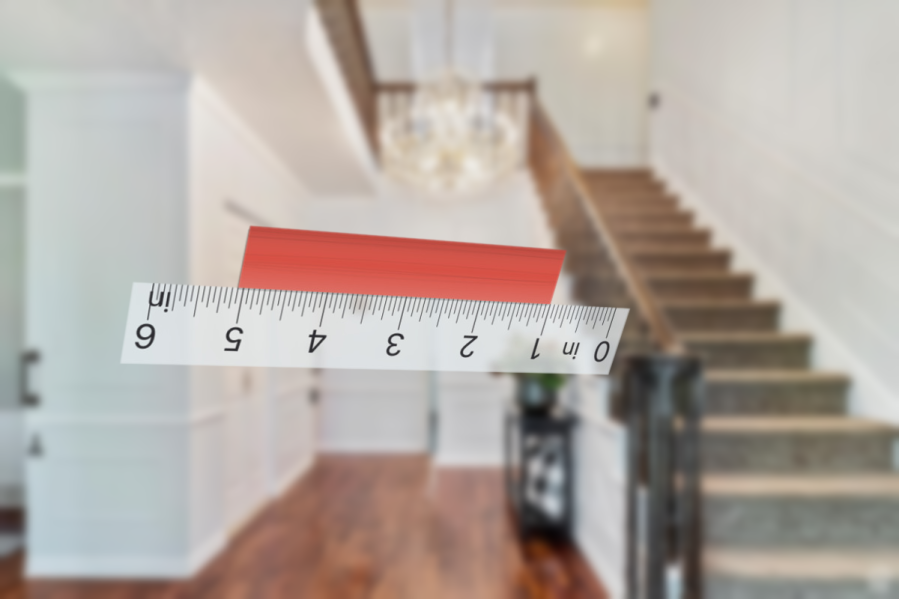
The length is value=4.0625 unit=in
